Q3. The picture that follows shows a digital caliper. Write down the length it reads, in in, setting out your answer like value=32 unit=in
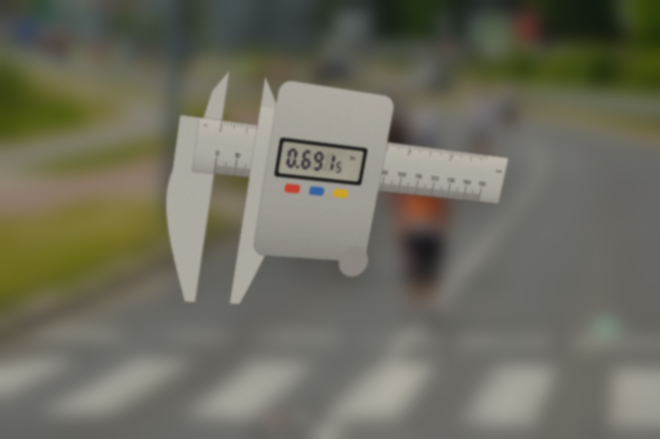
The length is value=0.6915 unit=in
